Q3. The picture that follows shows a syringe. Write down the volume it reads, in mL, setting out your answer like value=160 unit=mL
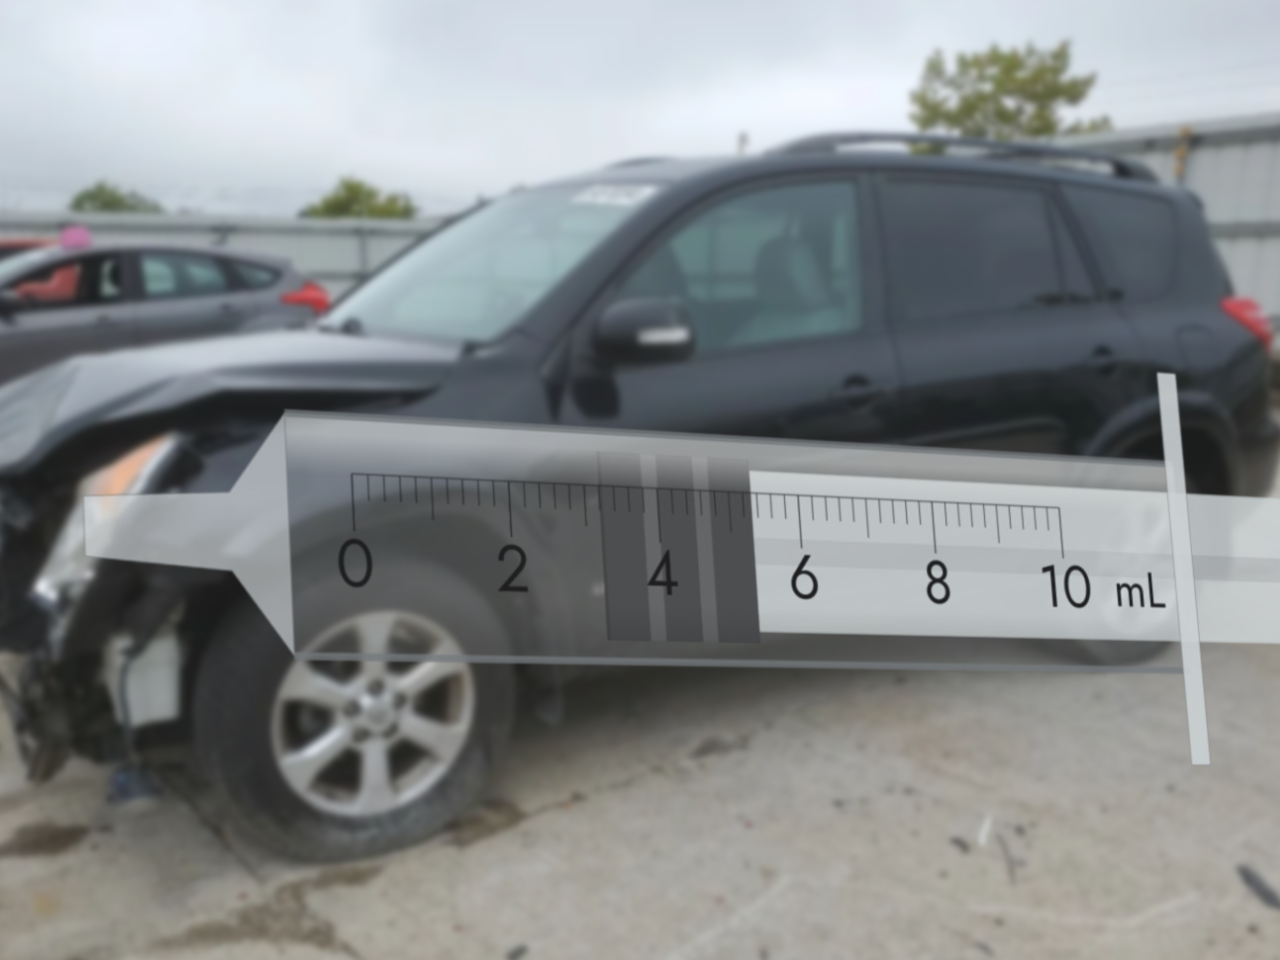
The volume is value=3.2 unit=mL
